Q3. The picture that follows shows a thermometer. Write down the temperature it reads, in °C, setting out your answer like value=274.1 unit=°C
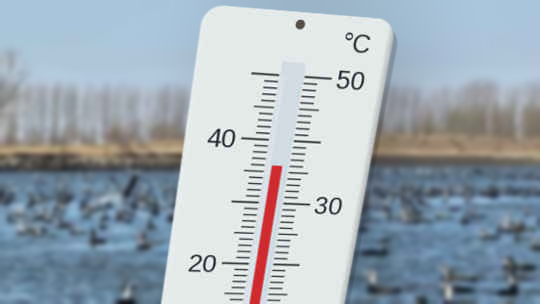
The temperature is value=36 unit=°C
